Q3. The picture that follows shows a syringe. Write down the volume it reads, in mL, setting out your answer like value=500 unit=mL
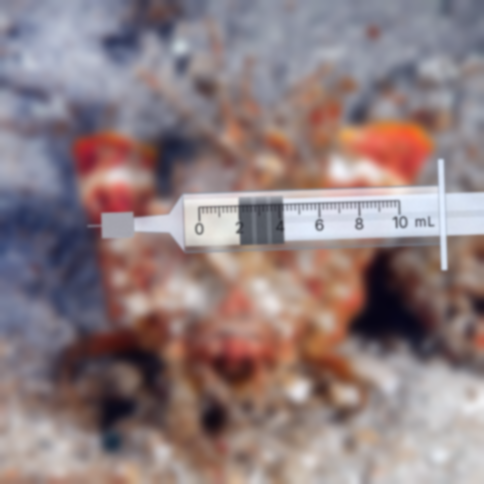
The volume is value=2 unit=mL
